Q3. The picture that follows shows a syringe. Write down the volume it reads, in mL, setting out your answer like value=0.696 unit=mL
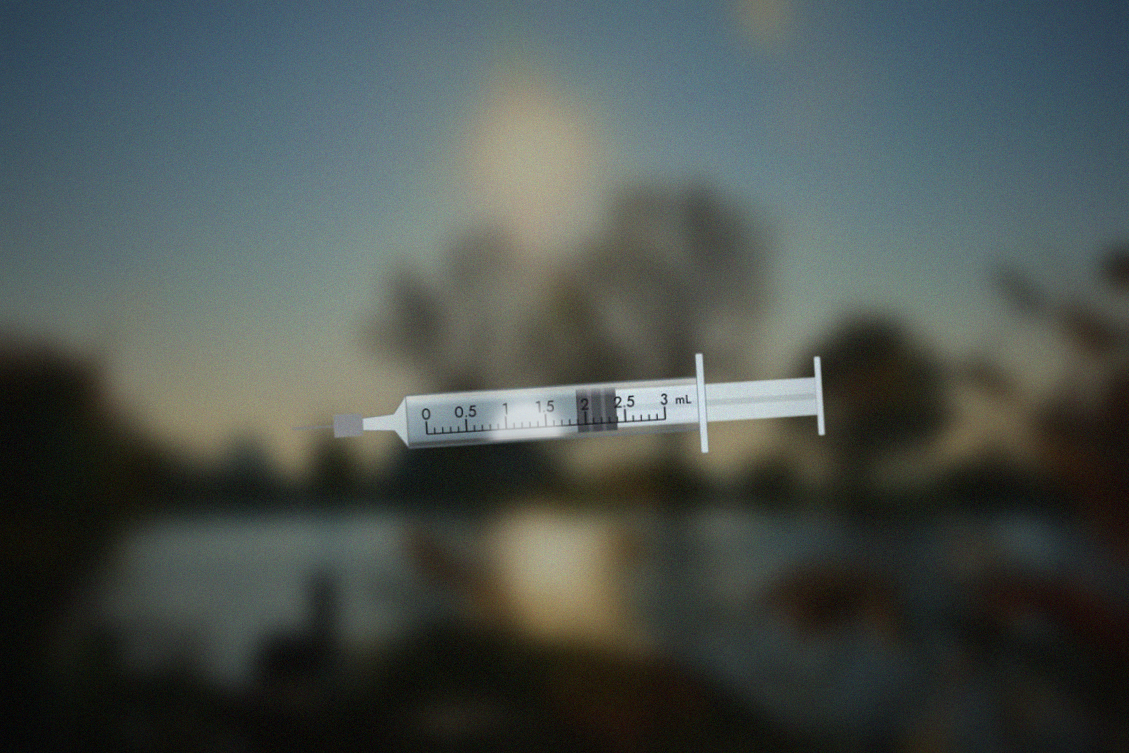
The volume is value=1.9 unit=mL
